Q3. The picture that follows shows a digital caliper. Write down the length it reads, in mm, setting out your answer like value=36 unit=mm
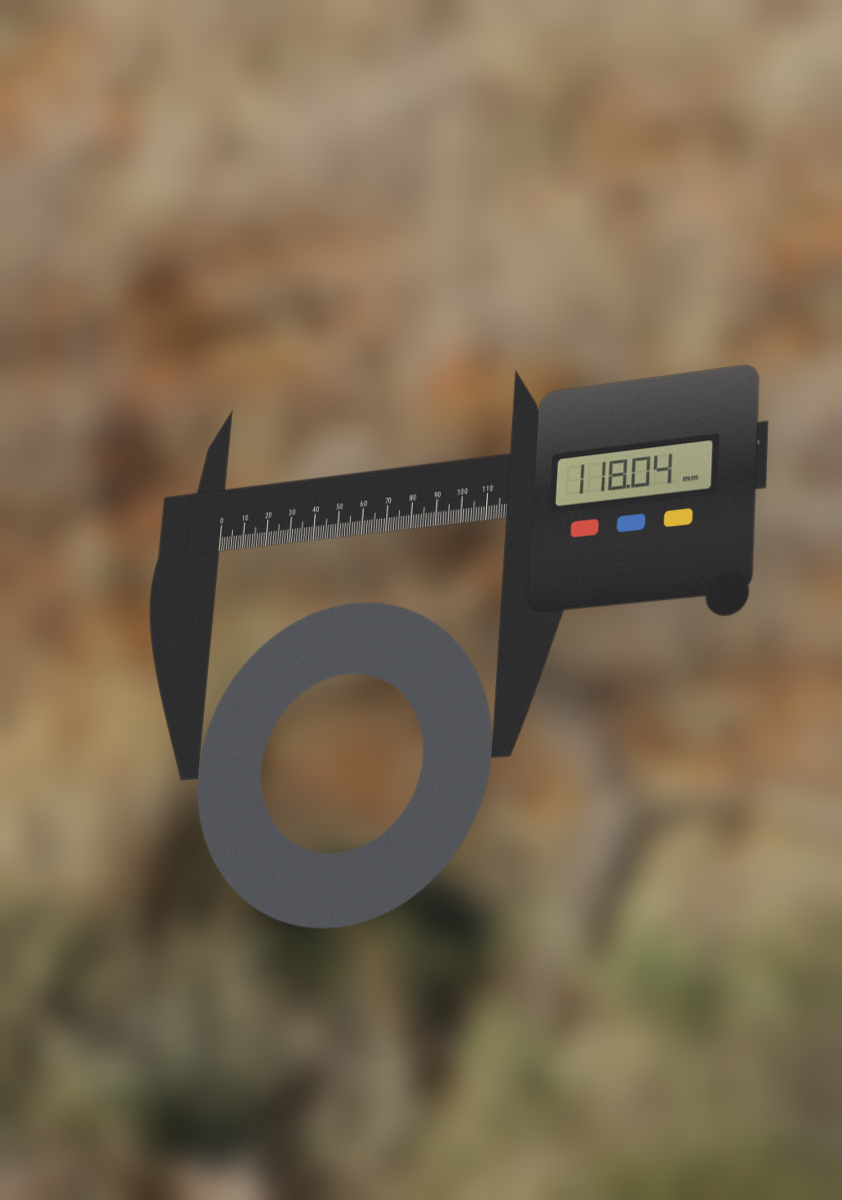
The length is value=118.04 unit=mm
